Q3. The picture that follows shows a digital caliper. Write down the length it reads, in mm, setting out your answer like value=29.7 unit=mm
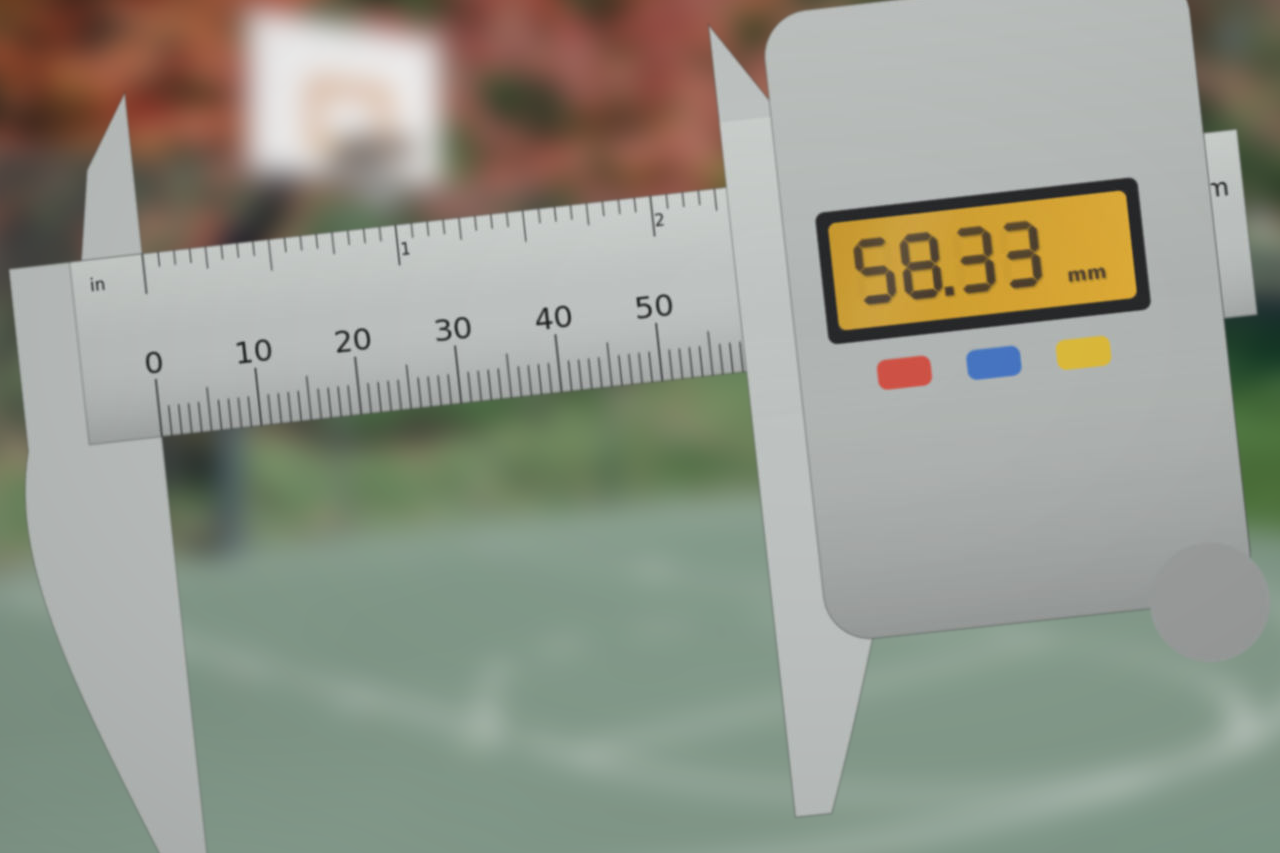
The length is value=58.33 unit=mm
